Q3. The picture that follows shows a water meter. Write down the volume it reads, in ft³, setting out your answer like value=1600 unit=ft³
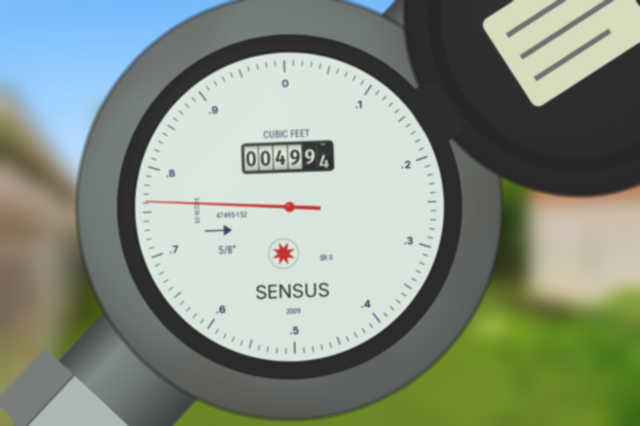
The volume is value=4993.76 unit=ft³
